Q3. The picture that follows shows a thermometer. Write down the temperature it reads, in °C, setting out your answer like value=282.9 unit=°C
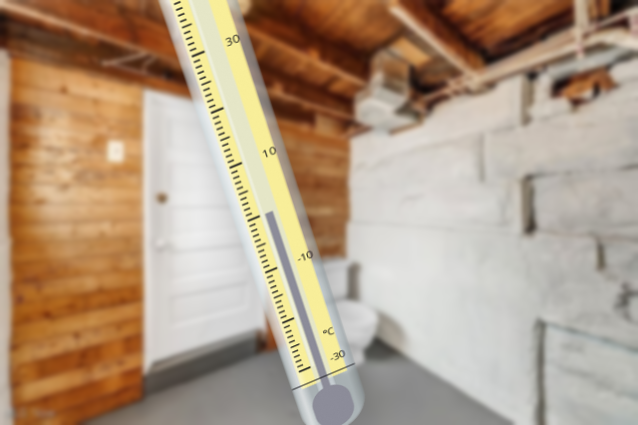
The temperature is value=0 unit=°C
